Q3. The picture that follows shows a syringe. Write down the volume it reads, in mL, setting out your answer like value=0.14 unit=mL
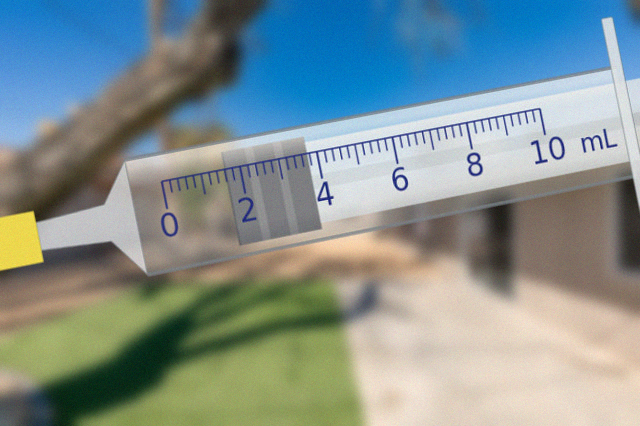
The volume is value=1.6 unit=mL
